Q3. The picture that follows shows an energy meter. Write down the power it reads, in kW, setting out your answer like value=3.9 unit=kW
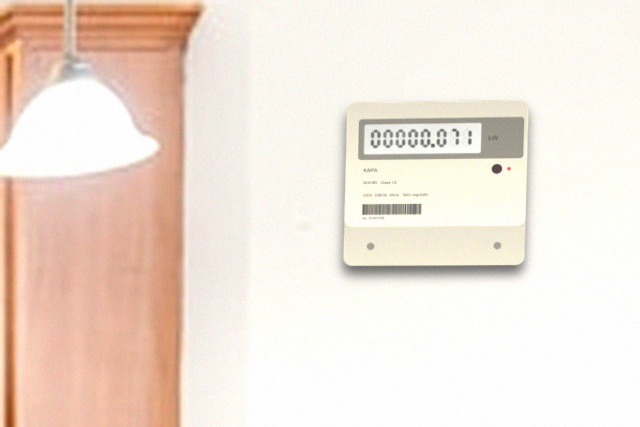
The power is value=0.071 unit=kW
